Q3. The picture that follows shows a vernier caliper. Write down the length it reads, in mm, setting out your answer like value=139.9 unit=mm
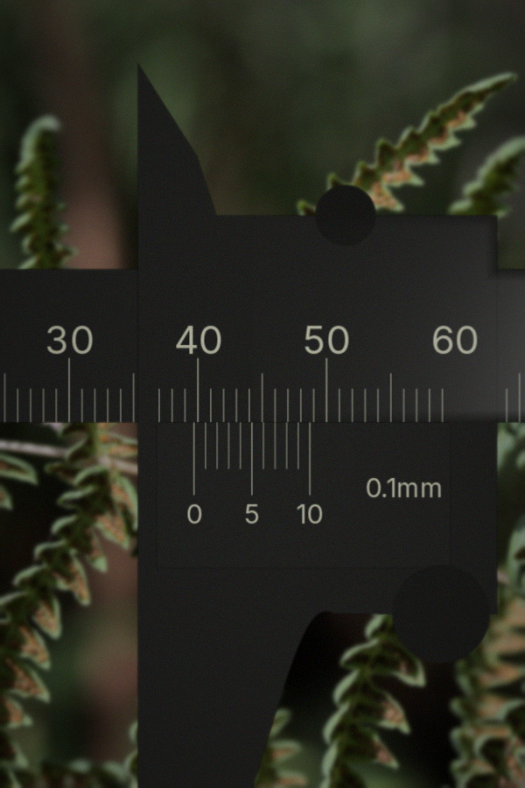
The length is value=39.7 unit=mm
